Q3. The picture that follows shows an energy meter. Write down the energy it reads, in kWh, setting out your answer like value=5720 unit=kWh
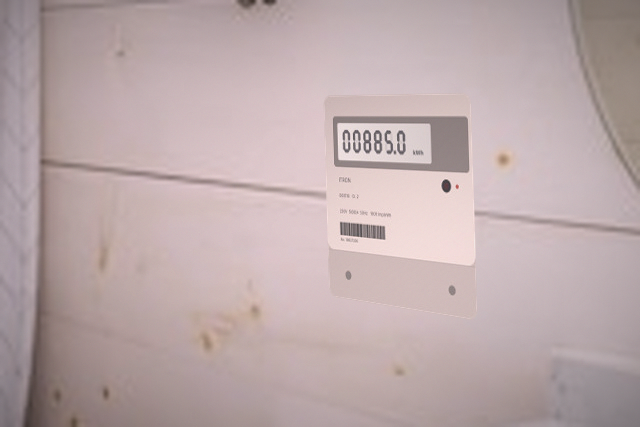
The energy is value=885.0 unit=kWh
